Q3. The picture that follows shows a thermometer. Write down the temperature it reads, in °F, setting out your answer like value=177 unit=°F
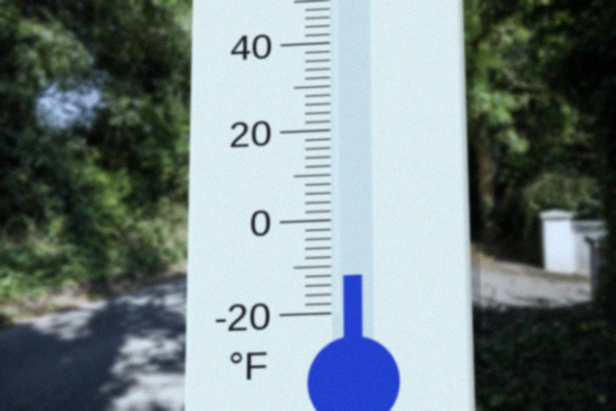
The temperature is value=-12 unit=°F
